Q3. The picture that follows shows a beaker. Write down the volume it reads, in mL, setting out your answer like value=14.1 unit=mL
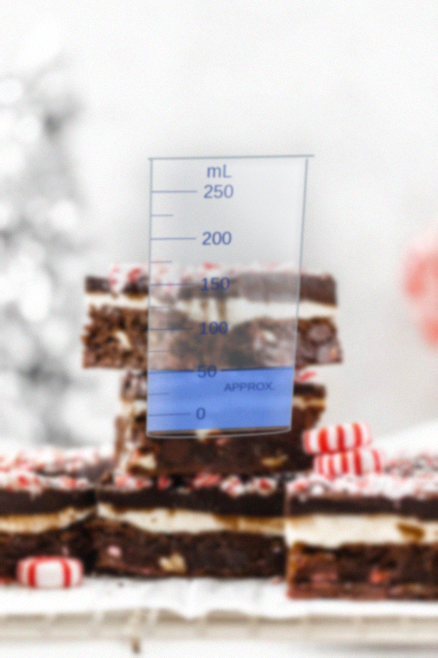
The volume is value=50 unit=mL
